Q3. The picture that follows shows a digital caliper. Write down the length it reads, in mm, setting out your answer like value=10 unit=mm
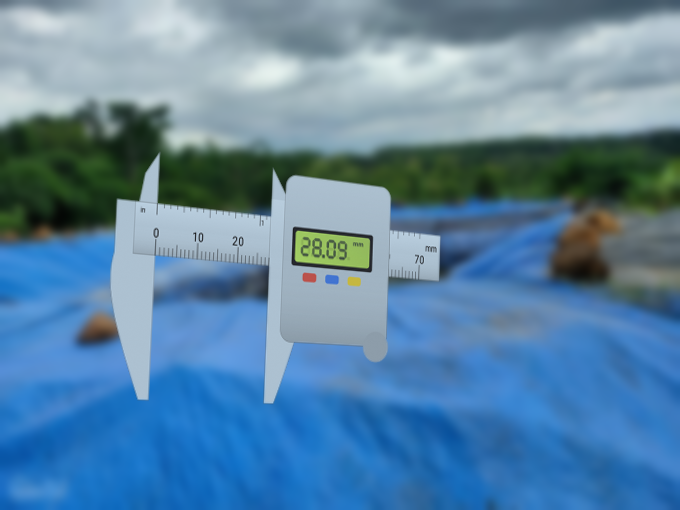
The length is value=28.09 unit=mm
